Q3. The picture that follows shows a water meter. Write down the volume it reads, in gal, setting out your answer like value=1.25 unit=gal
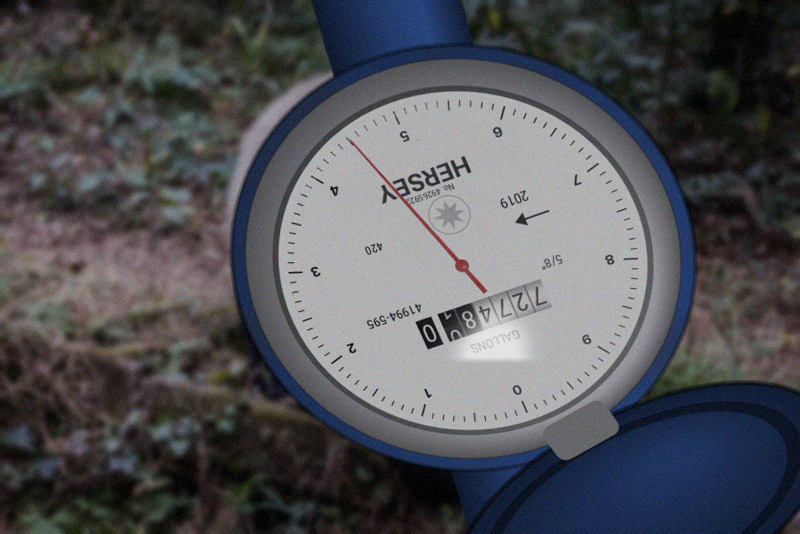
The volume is value=7274804.5 unit=gal
